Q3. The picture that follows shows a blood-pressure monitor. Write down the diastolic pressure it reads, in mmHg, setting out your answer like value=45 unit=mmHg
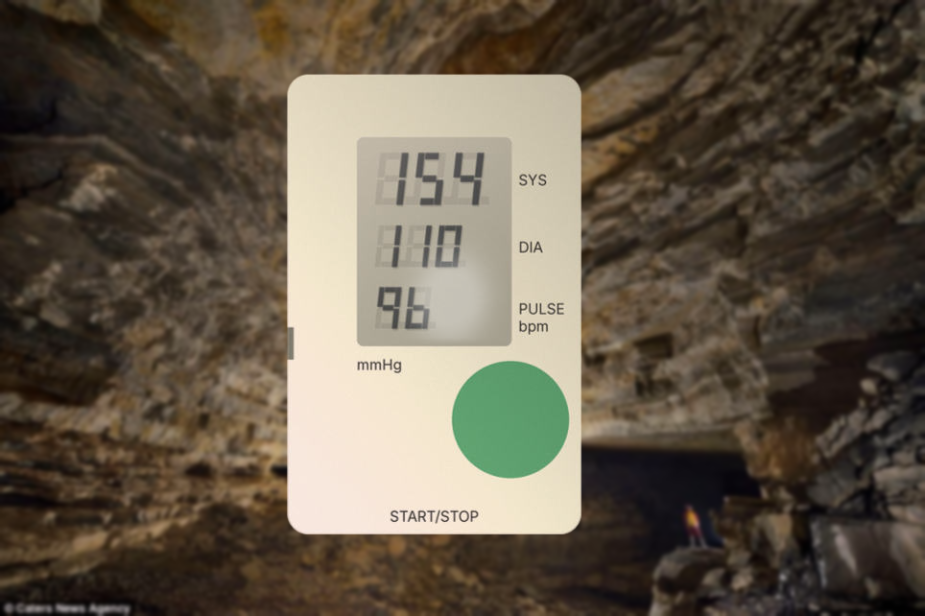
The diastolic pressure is value=110 unit=mmHg
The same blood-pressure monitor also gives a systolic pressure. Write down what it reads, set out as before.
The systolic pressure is value=154 unit=mmHg
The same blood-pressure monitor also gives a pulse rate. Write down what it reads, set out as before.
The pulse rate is value=96 unit=bpm
